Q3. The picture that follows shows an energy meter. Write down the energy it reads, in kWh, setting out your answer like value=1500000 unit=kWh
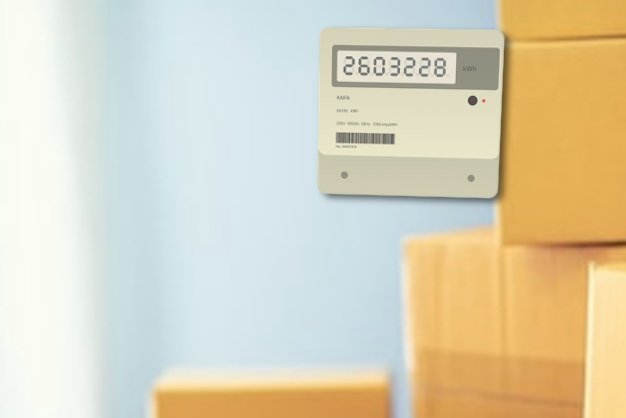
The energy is value=2603228 unit=kWh
